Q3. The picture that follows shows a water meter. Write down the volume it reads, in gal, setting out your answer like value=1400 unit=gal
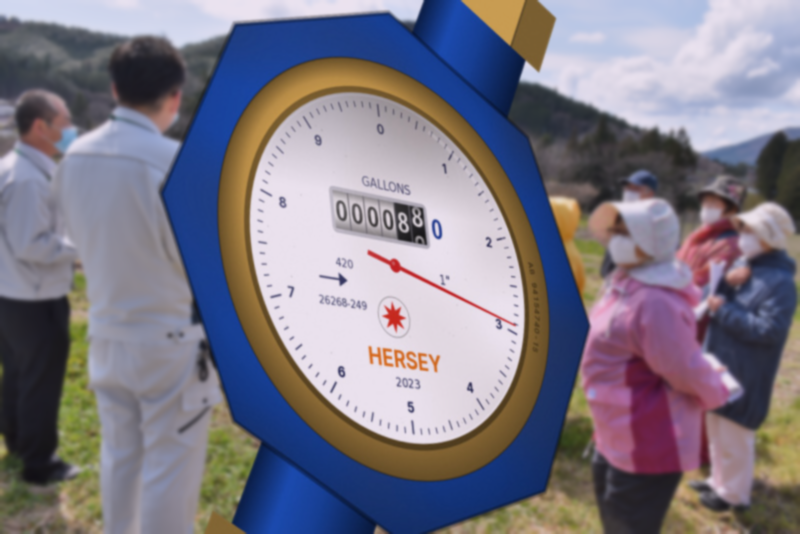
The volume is value=882.9 unit=gal
